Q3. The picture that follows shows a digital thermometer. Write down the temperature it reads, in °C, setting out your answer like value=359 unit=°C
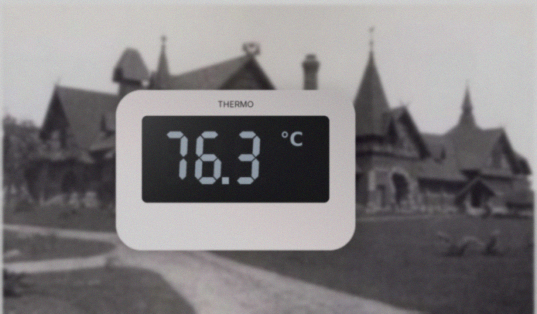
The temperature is value=76.3 unit=°C
